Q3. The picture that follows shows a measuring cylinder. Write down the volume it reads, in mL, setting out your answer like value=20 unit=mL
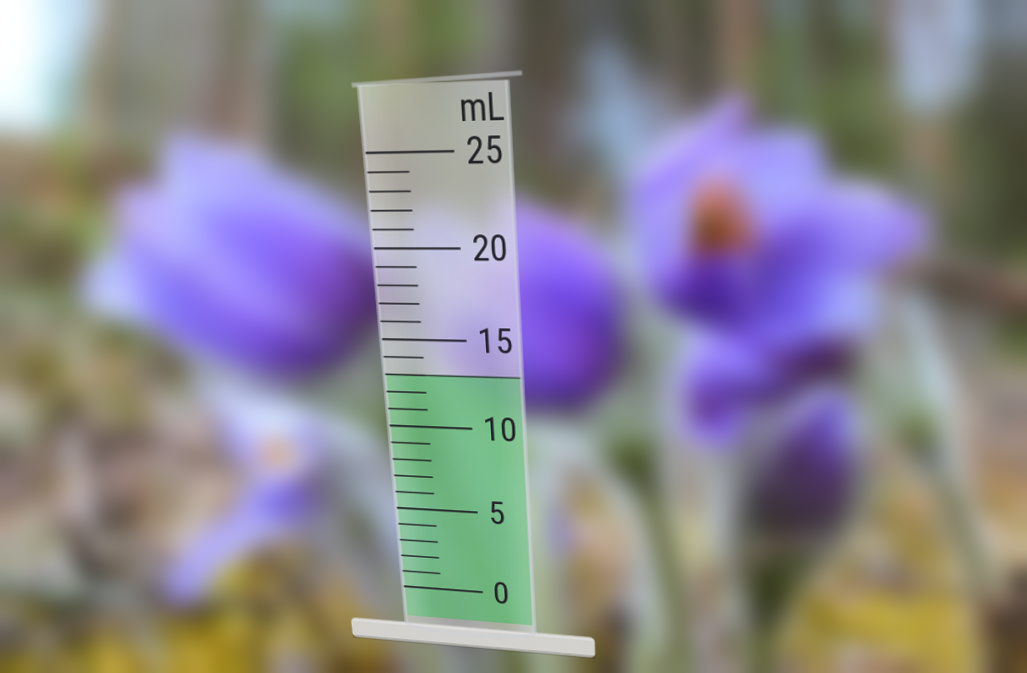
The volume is value=13 unit=mL
